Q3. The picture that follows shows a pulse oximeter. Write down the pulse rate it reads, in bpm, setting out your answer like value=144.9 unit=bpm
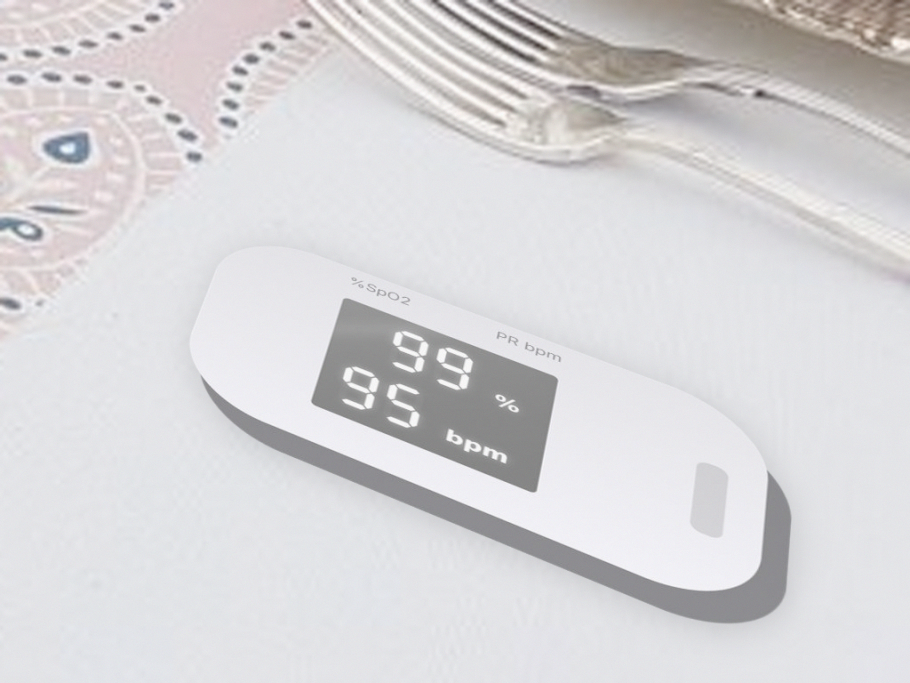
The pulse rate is value=95 unit=bpm
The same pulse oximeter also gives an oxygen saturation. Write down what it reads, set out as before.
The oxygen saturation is value=99 unit=%
